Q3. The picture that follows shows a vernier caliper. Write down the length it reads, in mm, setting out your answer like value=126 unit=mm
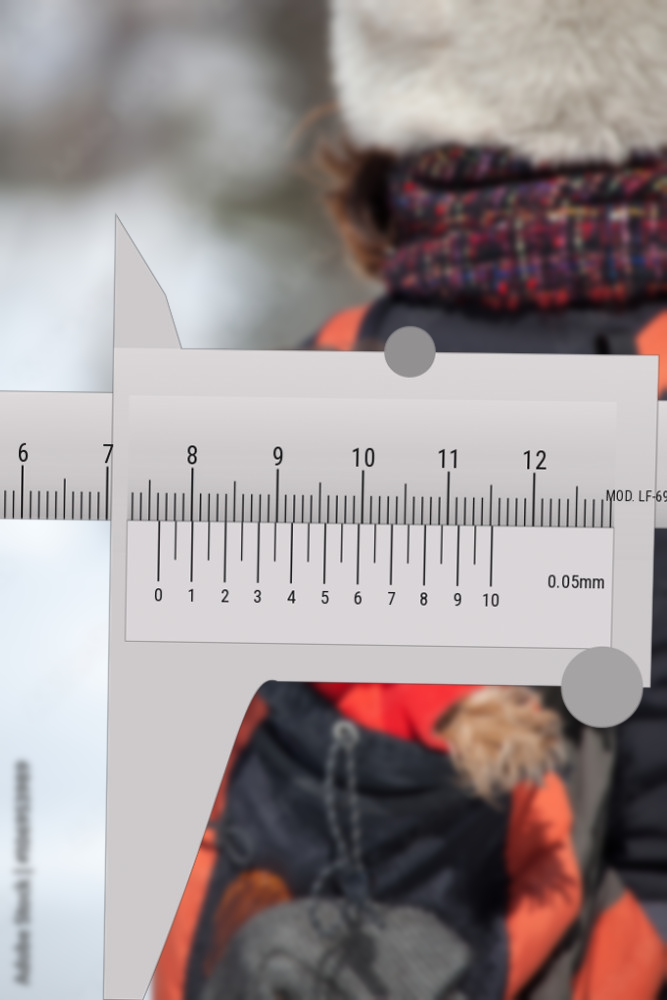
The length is value=76.2 unit=mm
